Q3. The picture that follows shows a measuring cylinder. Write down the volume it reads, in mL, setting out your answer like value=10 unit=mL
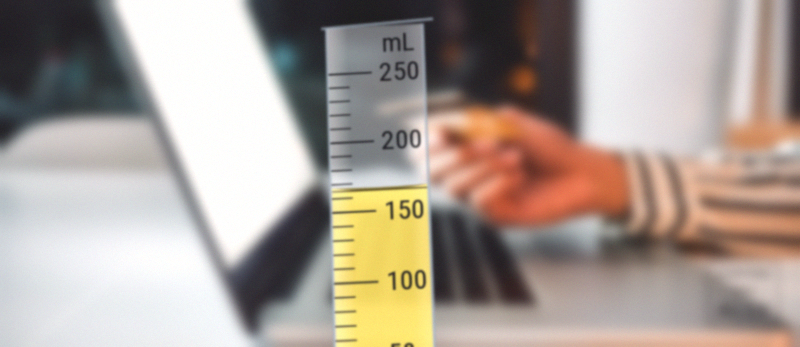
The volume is value=165 unit=mL
